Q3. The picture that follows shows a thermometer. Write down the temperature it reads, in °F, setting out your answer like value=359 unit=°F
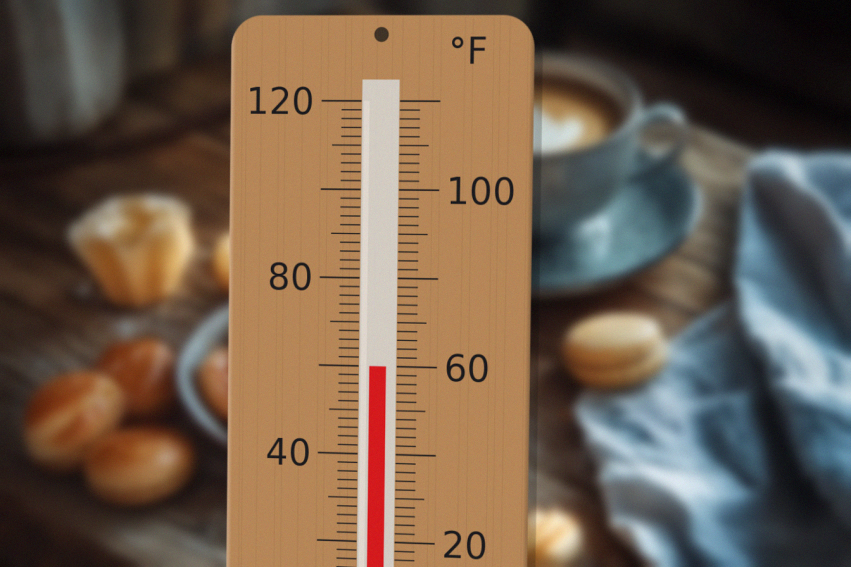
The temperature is value=60 unit=°F
